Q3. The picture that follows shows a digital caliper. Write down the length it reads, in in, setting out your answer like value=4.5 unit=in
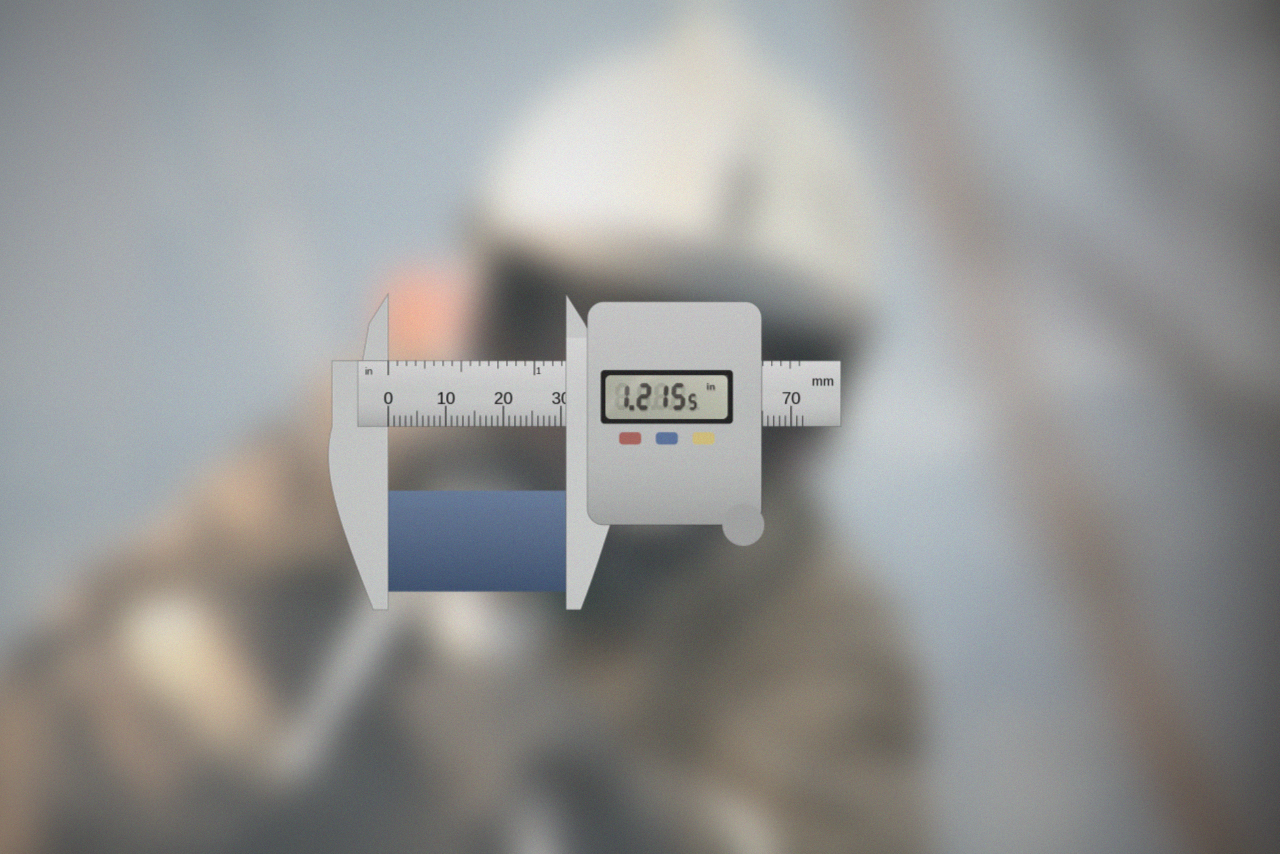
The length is value=1.2155 unit=in
